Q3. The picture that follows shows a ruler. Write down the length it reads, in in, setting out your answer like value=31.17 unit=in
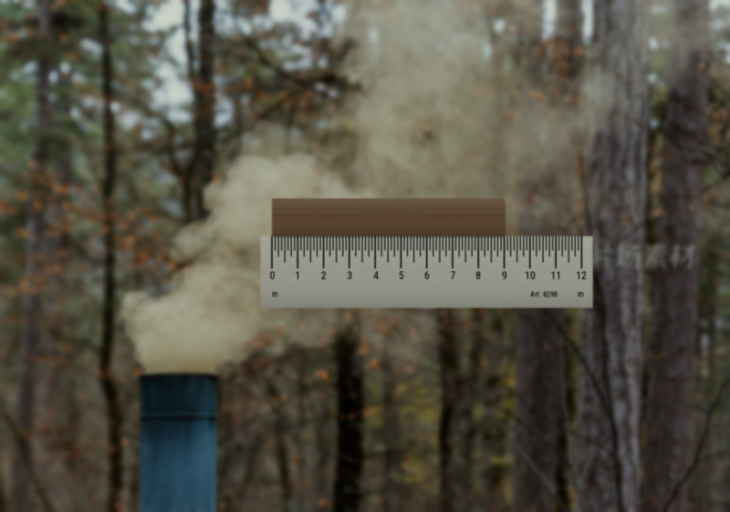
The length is value=9 unit=in
